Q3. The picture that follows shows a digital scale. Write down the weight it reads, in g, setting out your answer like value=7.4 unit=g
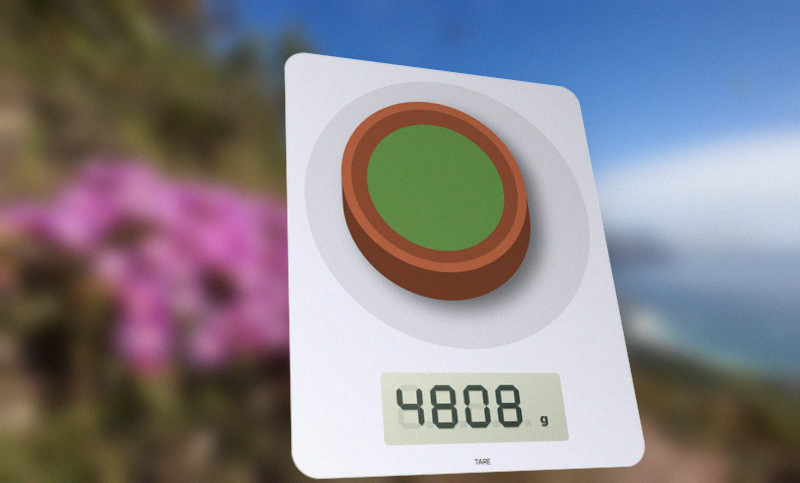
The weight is value=4808 unit=g
